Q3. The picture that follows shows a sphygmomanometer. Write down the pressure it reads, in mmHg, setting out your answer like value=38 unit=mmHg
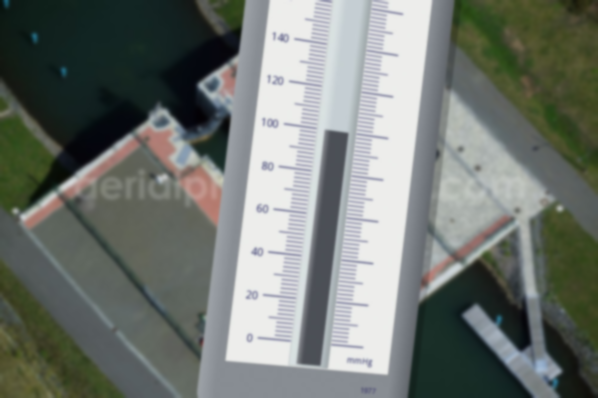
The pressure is value=100 unit=mmHg
